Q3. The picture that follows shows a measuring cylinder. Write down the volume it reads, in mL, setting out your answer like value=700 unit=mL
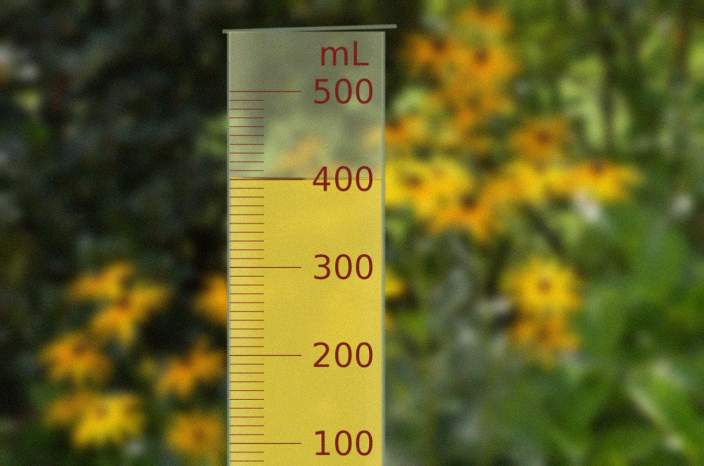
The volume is value=400 unit=mL
